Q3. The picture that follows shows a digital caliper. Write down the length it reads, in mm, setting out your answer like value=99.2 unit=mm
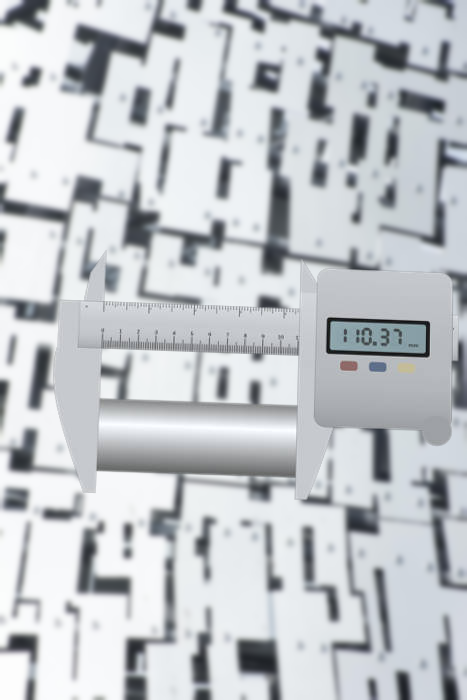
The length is value=110.37 unit=mm
